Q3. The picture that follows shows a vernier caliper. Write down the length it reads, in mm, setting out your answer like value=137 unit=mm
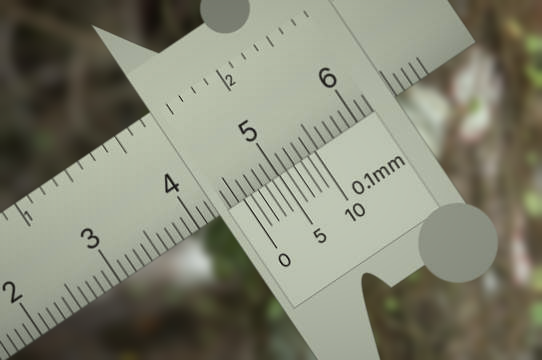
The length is value=45.6 unit=mm
